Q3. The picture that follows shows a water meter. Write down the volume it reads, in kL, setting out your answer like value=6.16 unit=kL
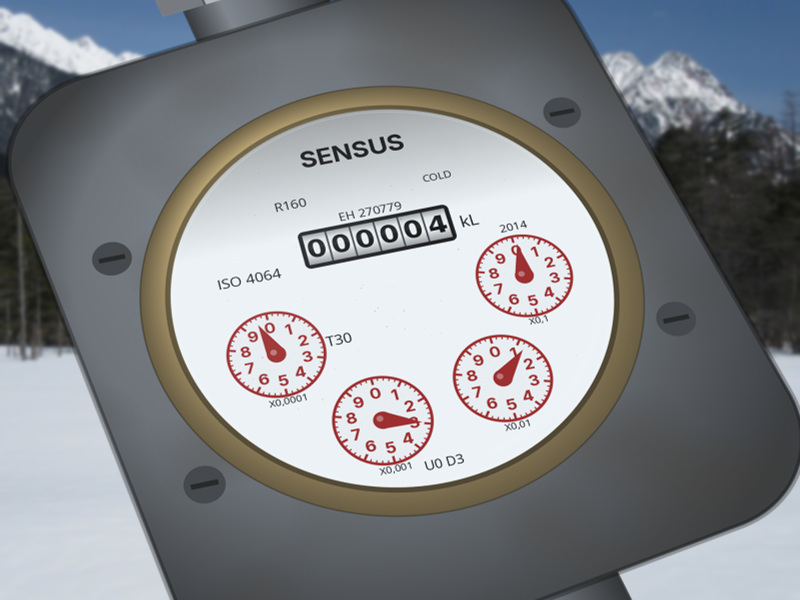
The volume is value=4.0129 unit=kL
